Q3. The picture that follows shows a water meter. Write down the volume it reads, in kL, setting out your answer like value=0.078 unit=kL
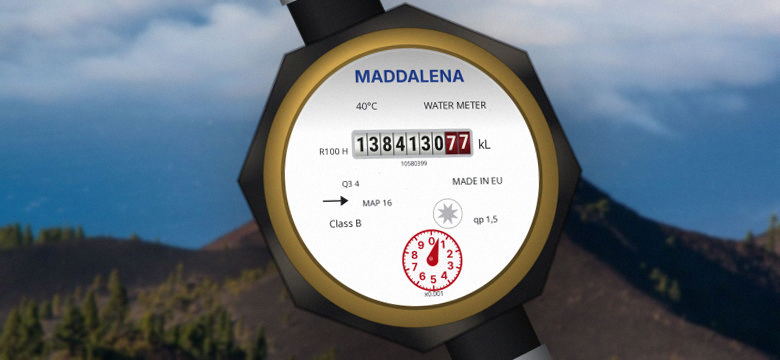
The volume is value=1384130.770 unit=kL
